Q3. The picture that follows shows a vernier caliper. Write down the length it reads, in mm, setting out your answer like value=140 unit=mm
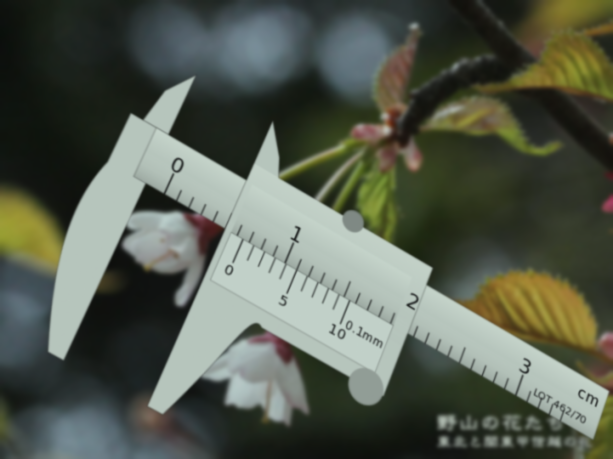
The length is value=6.5 unit=mm
